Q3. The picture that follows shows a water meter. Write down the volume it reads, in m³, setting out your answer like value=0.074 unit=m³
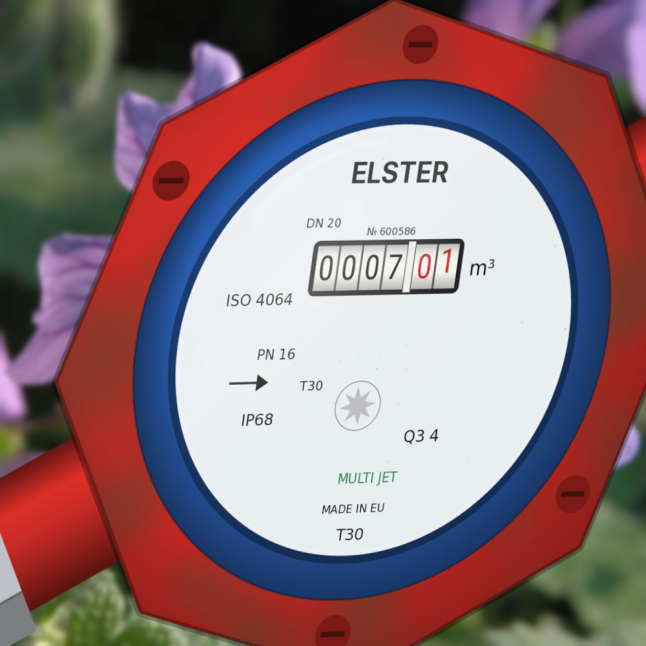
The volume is value=7.01 unit=m³
